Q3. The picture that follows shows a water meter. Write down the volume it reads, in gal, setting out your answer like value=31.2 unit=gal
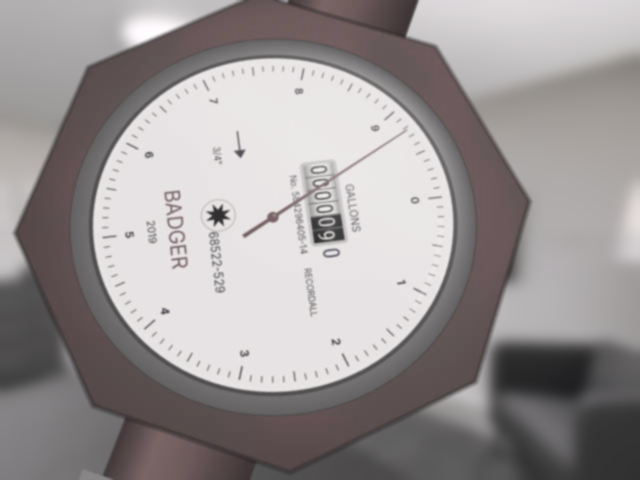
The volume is value=89.2 unit=gal
